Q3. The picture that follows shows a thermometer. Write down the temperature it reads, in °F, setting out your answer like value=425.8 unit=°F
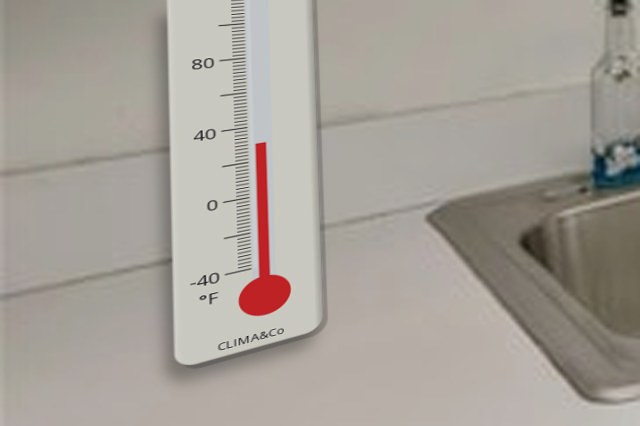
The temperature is value=30 unit=°F
